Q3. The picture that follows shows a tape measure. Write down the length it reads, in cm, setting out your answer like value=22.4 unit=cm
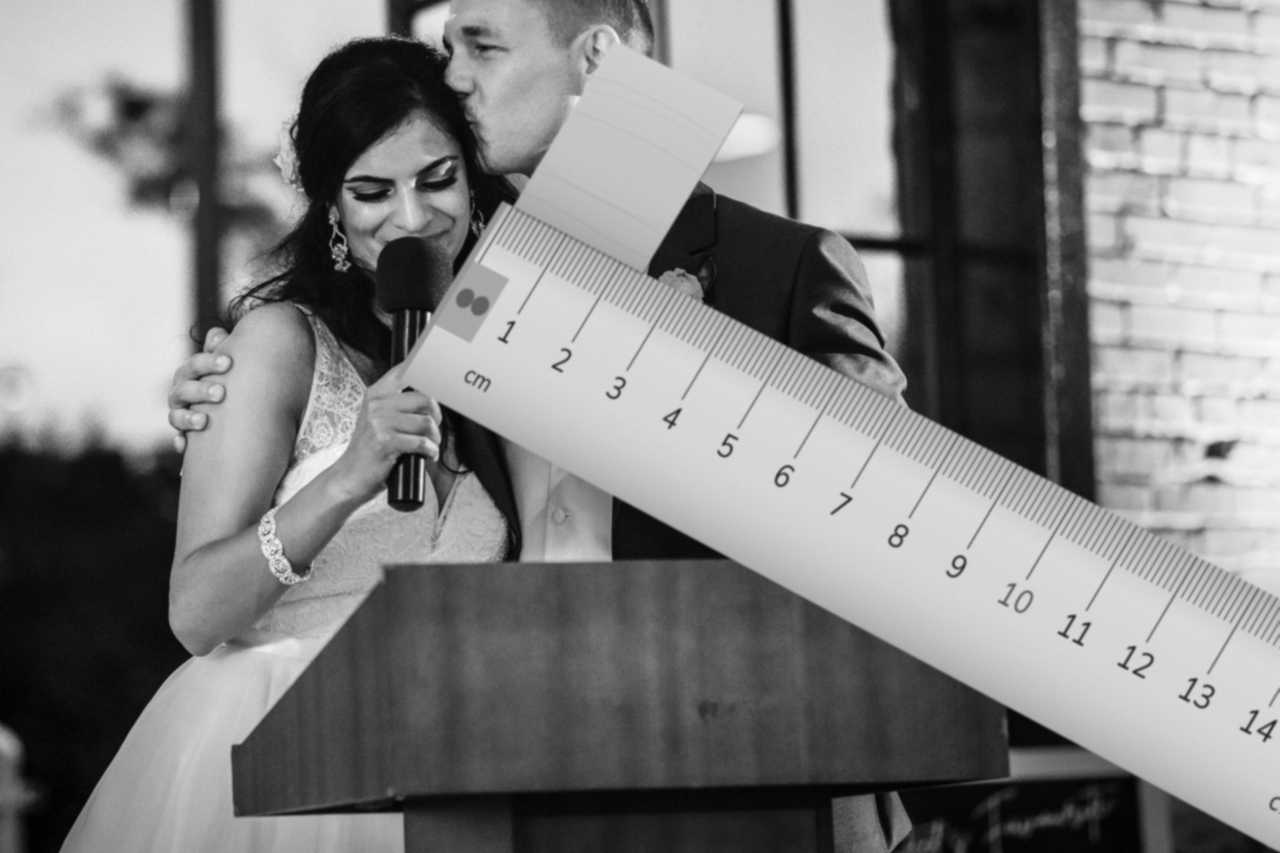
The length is value=2.4 unit=cm
